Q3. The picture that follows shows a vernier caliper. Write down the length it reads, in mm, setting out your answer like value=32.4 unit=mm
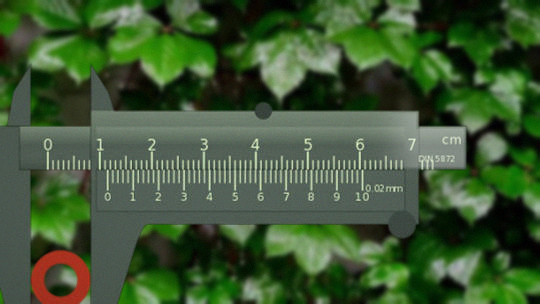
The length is value=11.5 unit=mm
